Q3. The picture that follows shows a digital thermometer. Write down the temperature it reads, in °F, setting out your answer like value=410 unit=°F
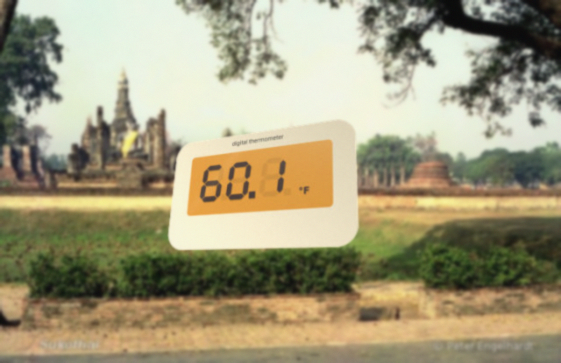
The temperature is value=60.1 unit=°F
